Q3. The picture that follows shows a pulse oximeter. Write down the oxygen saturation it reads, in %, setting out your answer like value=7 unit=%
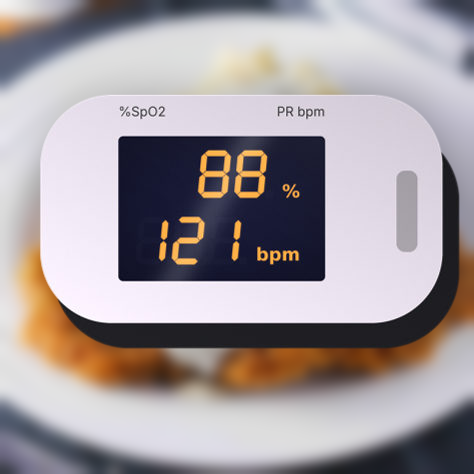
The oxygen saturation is value=88 unit=%
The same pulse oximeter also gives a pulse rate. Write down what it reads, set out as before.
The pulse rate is value=121 unit=bpm
